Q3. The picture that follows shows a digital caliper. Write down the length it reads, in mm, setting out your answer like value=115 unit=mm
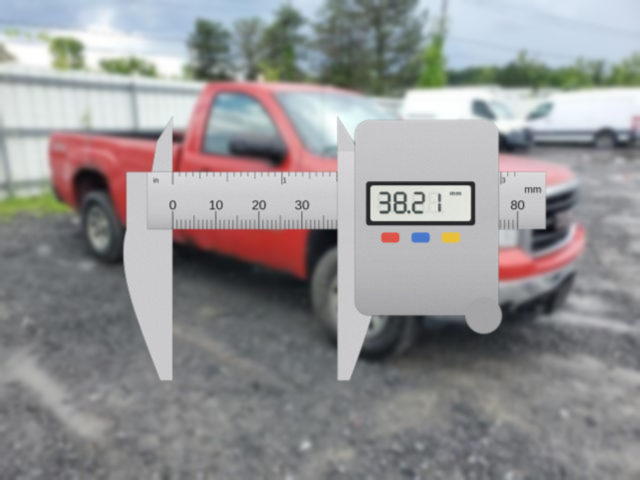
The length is value=38.21 unit=mm
